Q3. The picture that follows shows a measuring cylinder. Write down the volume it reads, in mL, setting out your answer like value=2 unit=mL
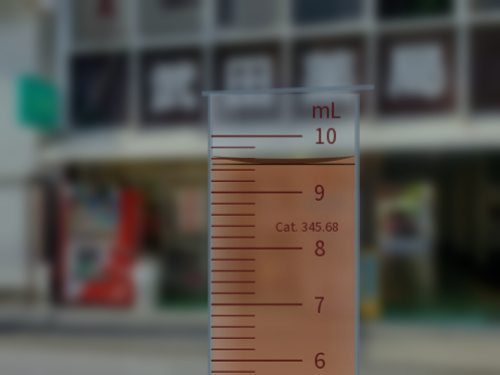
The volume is value=9.5 unit=mL
